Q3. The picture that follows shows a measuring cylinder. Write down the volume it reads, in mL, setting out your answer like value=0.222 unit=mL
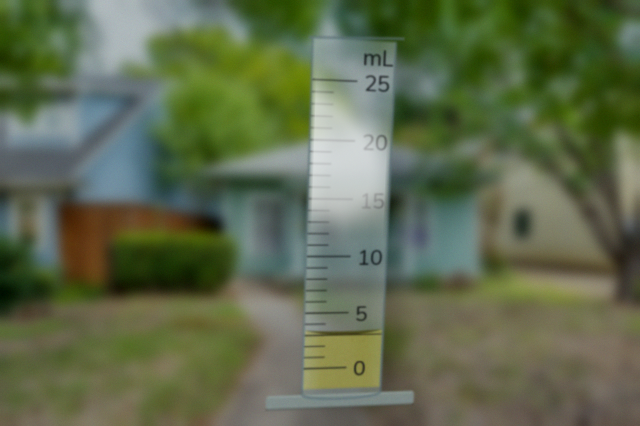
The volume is value=3 unit=mL
